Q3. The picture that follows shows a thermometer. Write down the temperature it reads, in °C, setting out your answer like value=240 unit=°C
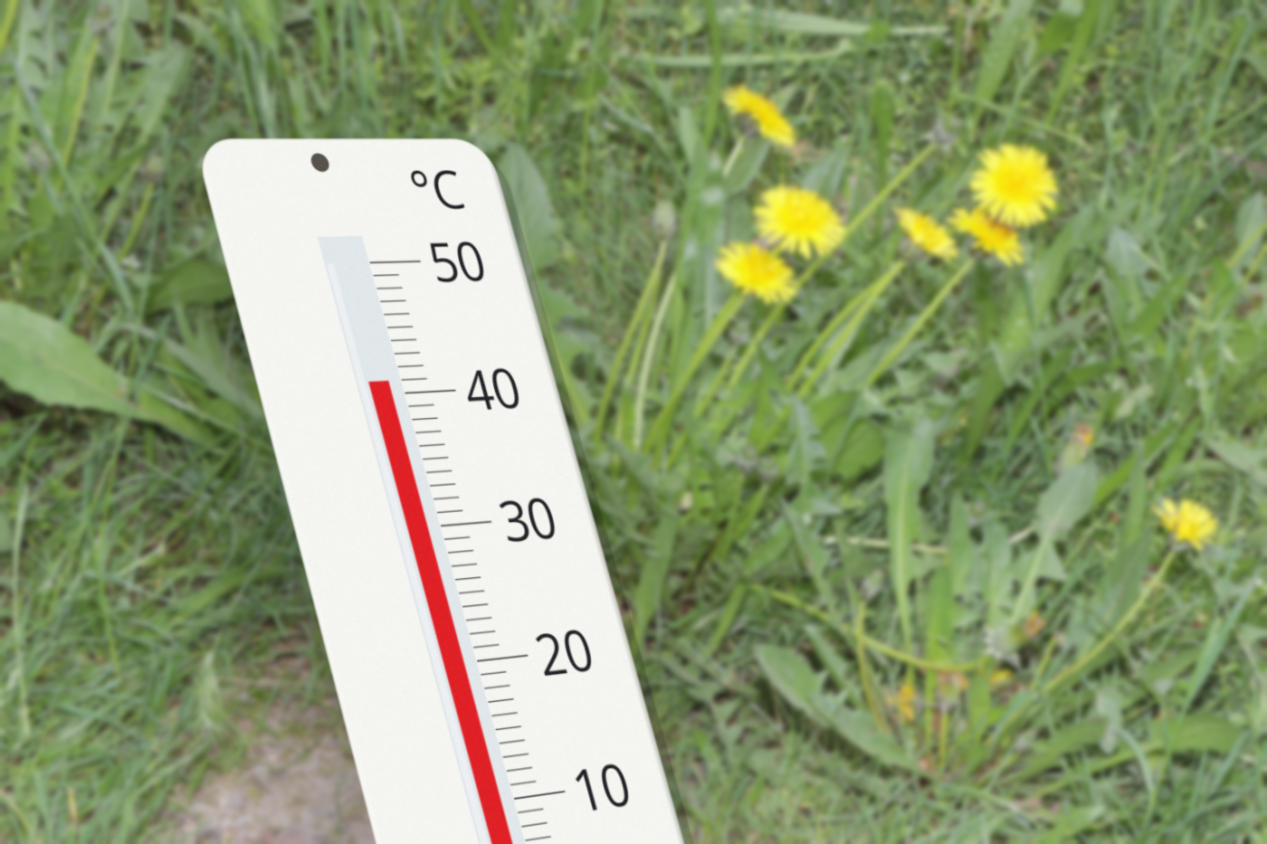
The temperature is value=41 unit=°C
